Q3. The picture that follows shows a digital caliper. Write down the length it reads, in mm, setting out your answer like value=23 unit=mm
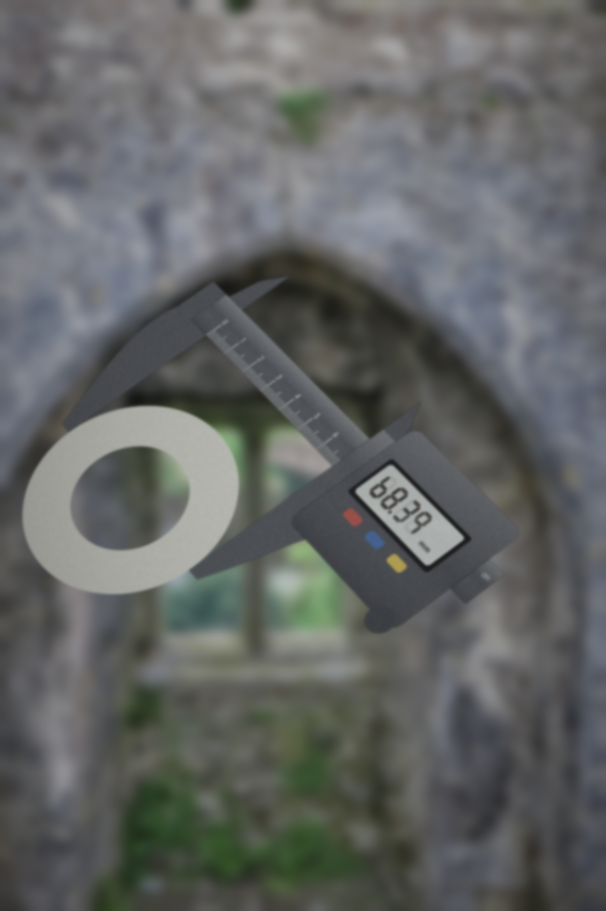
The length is value=68.39 unit=mm
